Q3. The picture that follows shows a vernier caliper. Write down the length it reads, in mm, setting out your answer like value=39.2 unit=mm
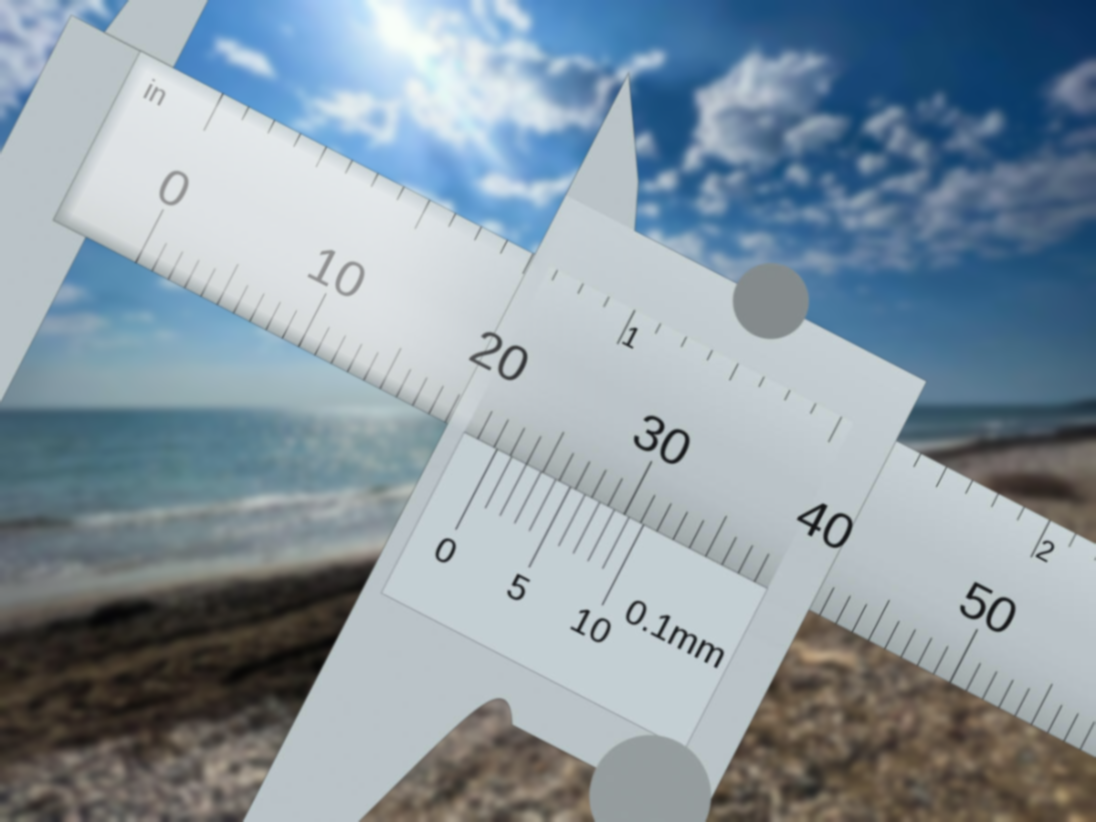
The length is value=22.2 unit=mm
